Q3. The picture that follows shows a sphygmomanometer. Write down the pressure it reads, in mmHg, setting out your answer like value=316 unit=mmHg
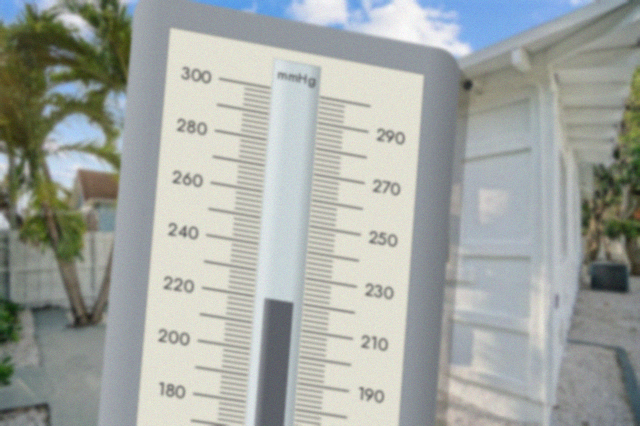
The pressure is value=220 unit=mmHg
